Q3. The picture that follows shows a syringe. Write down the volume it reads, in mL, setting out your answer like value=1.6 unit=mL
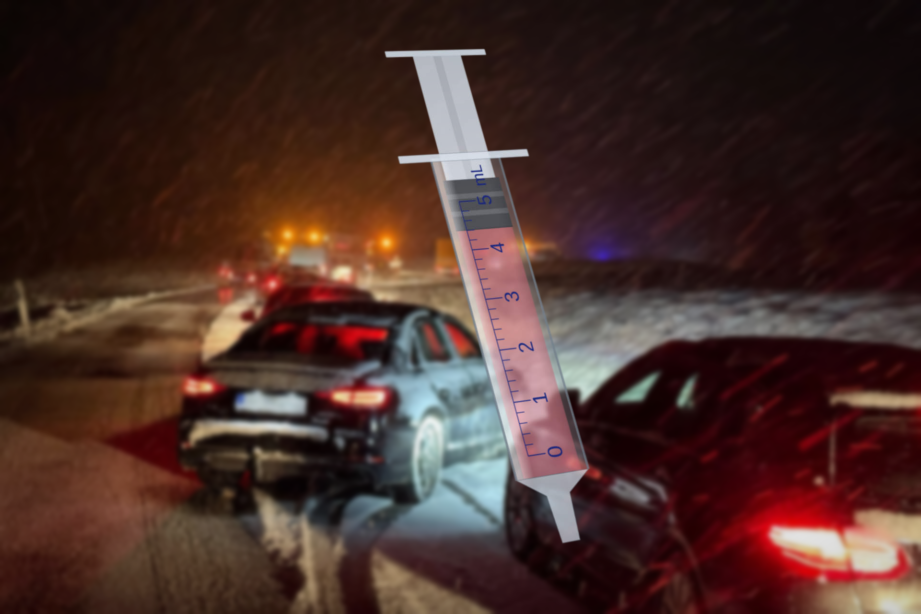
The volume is value=4.4 unit=mL
